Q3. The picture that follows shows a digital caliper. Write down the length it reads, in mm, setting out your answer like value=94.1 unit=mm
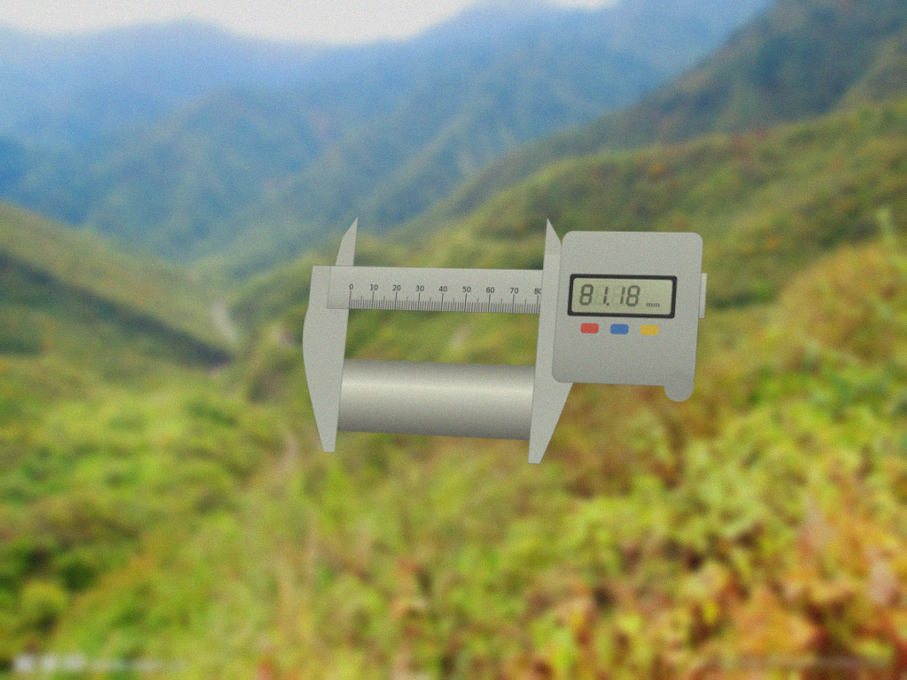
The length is value=81.18 unit=mm
